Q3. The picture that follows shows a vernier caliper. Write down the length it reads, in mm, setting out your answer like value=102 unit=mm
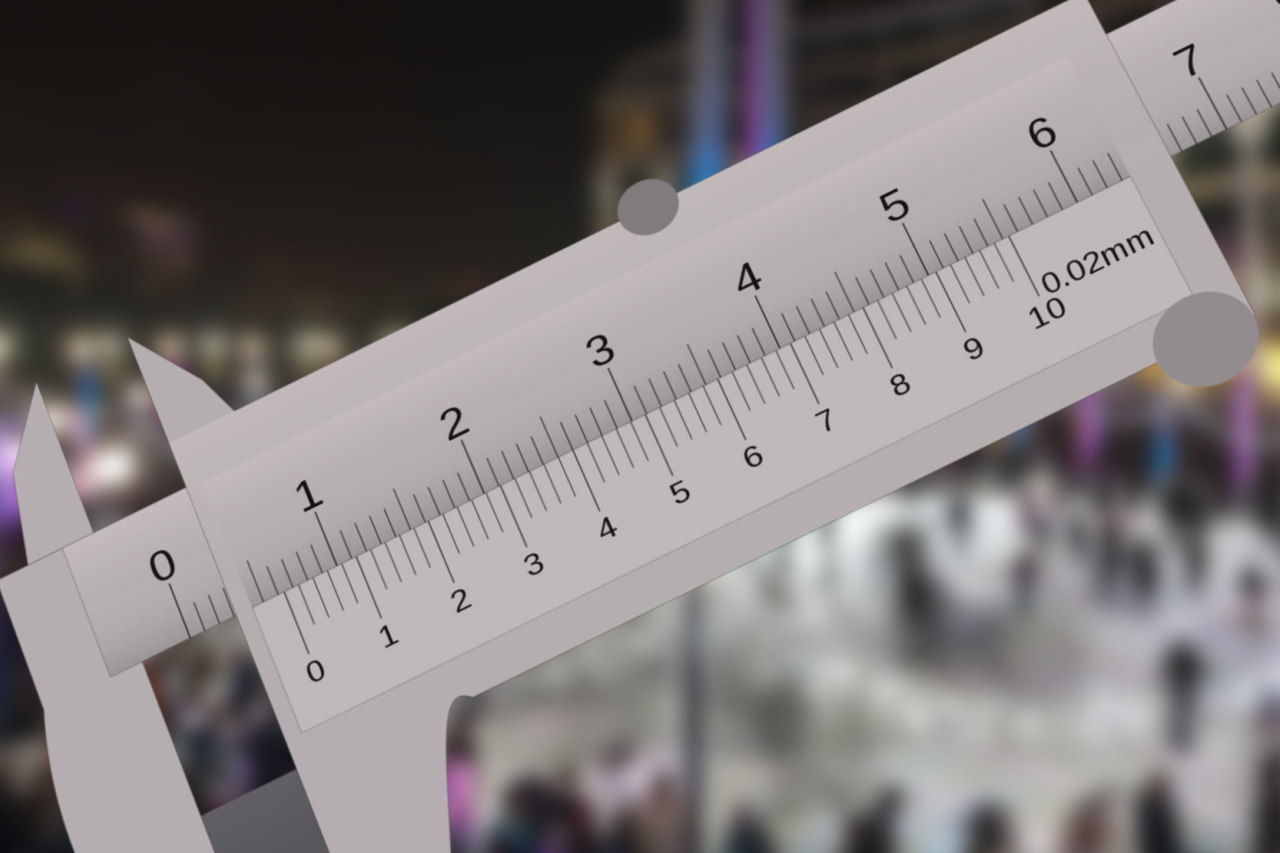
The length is value=6.4 unit=mm
